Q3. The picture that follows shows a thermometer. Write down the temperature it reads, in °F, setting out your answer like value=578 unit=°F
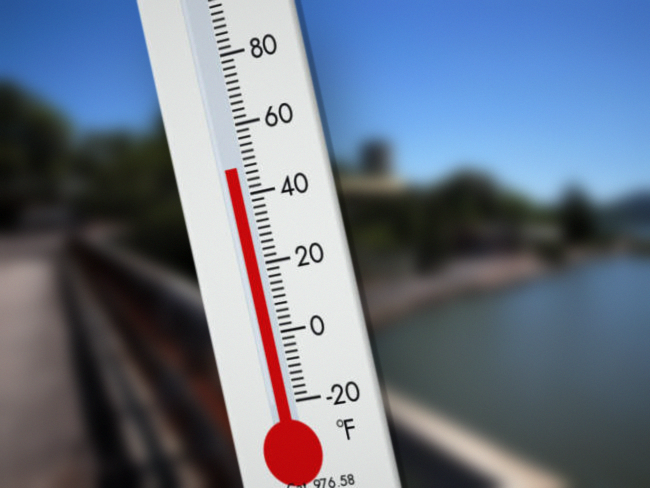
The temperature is value=48 unit=°F
